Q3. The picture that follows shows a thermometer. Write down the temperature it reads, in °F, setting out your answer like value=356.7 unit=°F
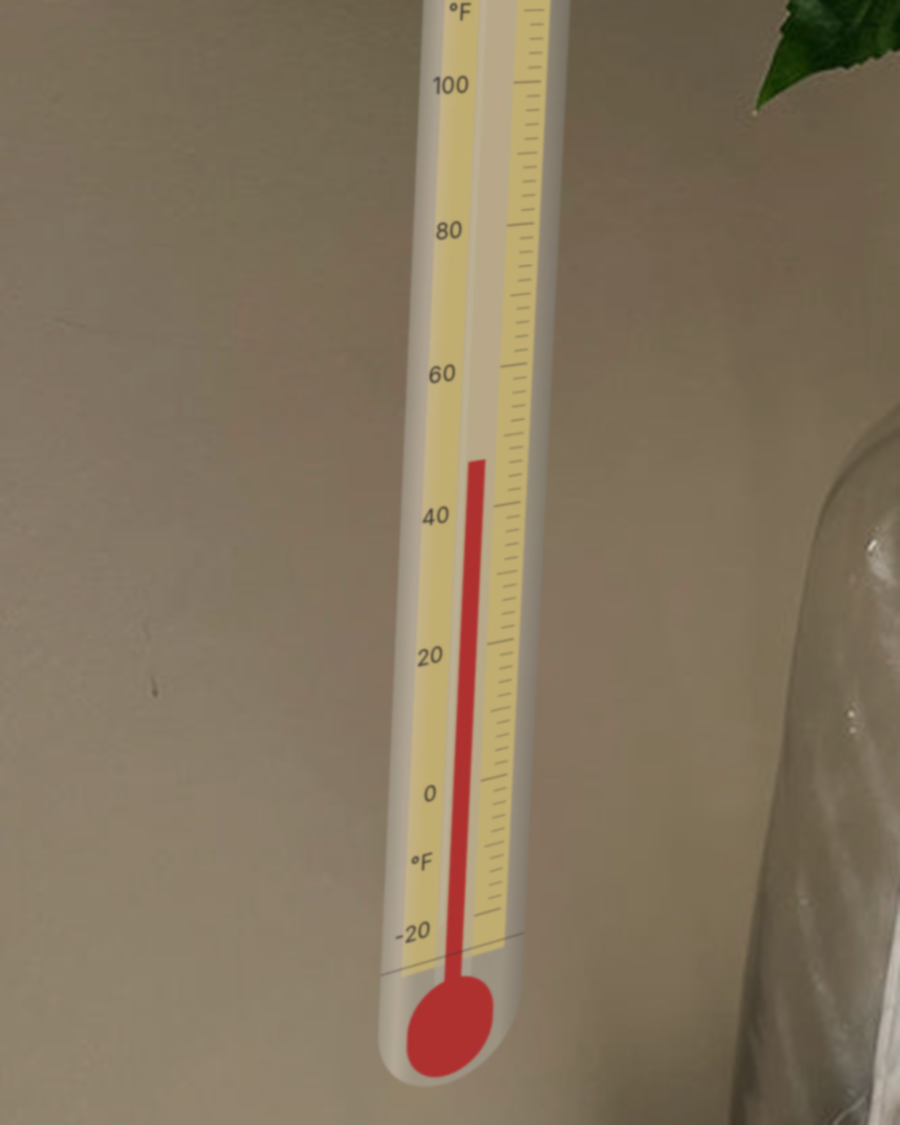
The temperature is value=47 unit=°F
